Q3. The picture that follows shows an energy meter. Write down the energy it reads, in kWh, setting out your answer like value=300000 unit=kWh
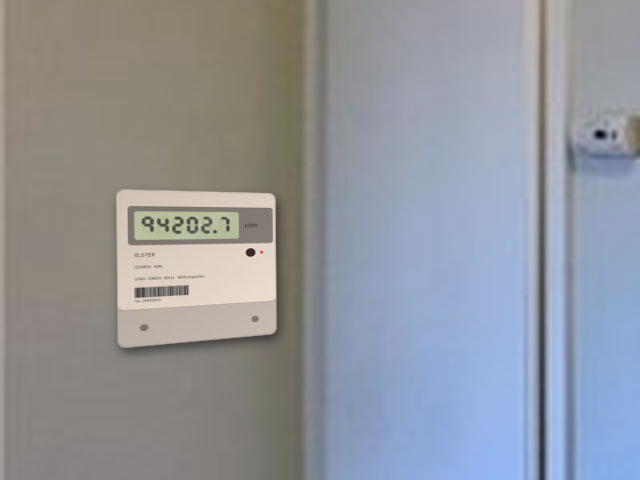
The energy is value=94202.7 unit=kWh
